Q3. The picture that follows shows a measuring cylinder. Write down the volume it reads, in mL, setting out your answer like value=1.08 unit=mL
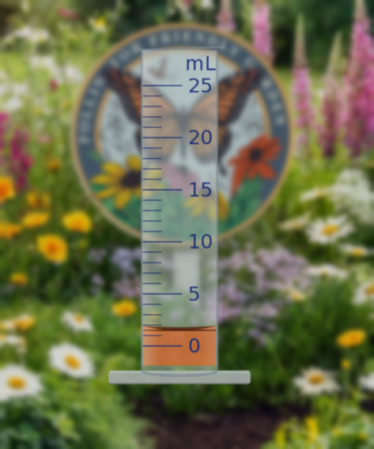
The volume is value=1.5 unit=mL
